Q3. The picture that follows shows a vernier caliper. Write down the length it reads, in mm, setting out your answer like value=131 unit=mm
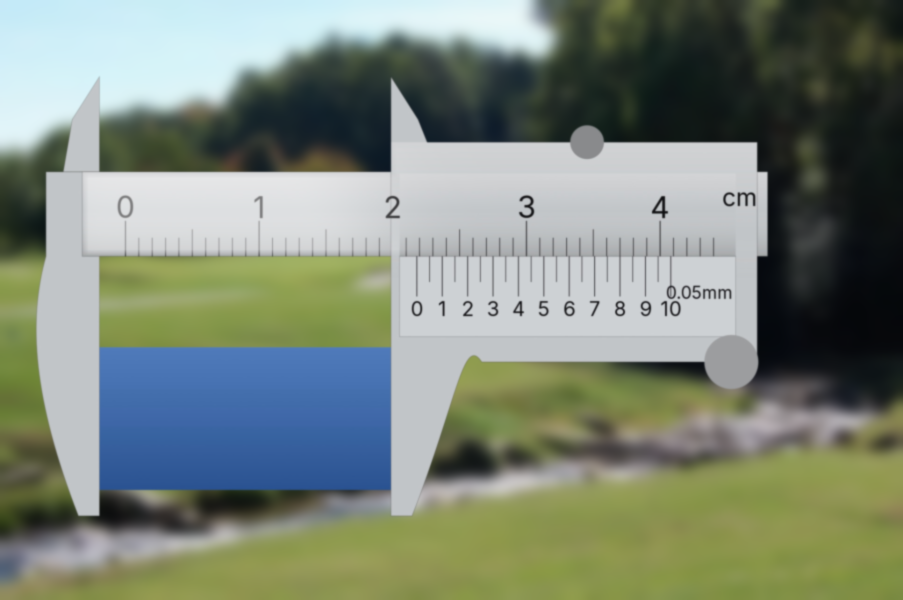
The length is value=21.8 unit=mm
